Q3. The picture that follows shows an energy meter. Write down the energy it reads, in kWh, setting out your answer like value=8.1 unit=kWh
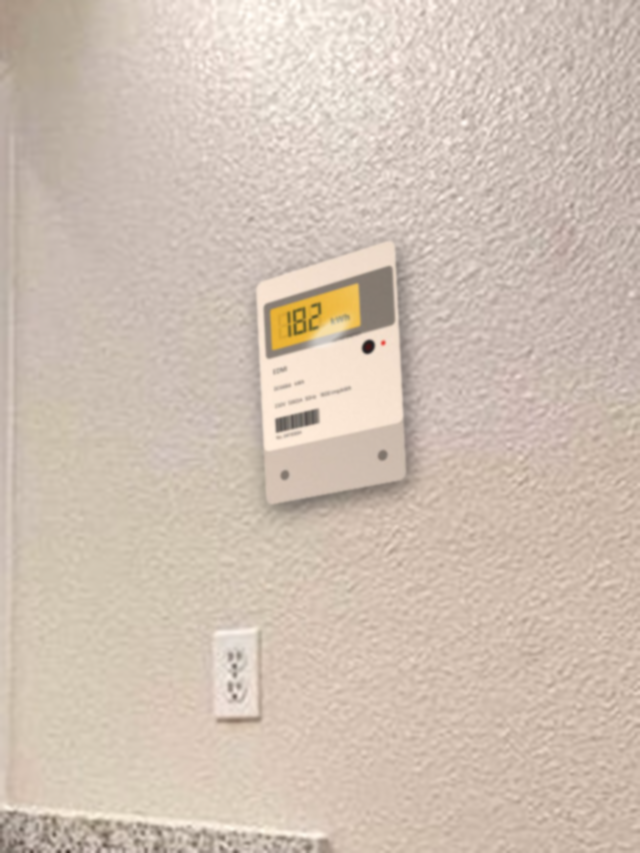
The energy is value=182 unit=kWh
